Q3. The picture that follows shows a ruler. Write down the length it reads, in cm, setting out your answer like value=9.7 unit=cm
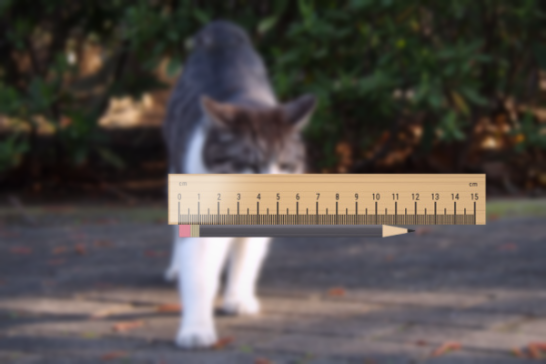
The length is value=12 unit=cm
